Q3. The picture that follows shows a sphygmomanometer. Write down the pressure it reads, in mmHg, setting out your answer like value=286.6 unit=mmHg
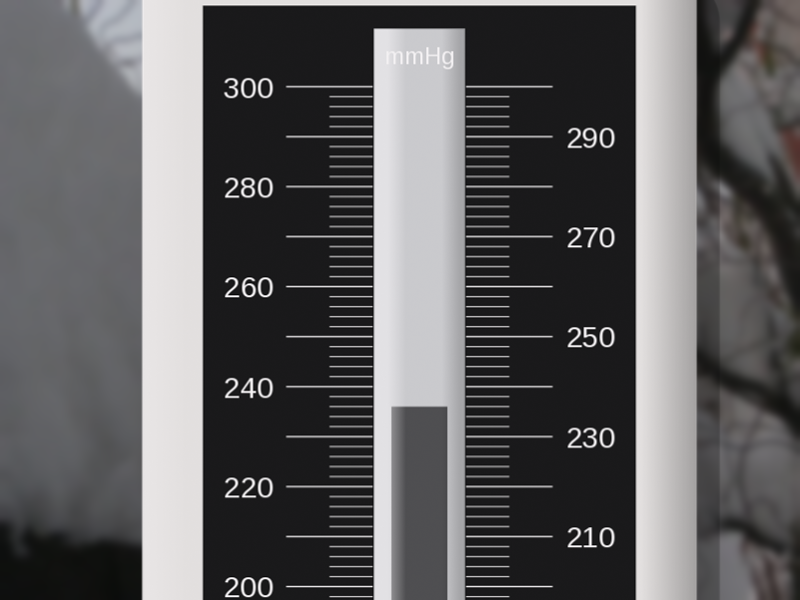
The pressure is value=236 unit=mmHg
